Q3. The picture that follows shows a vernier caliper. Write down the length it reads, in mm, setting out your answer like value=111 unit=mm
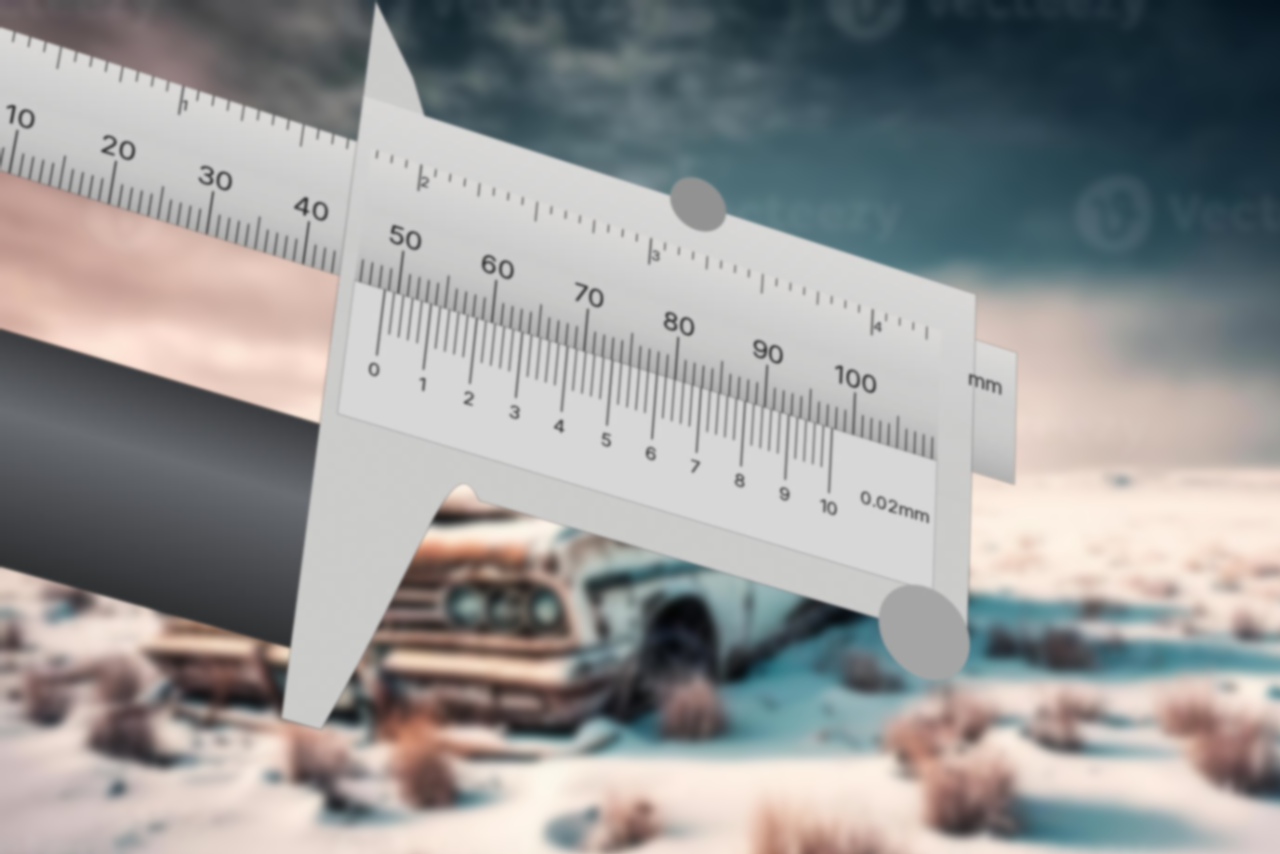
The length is value=48.6 unit=mm
